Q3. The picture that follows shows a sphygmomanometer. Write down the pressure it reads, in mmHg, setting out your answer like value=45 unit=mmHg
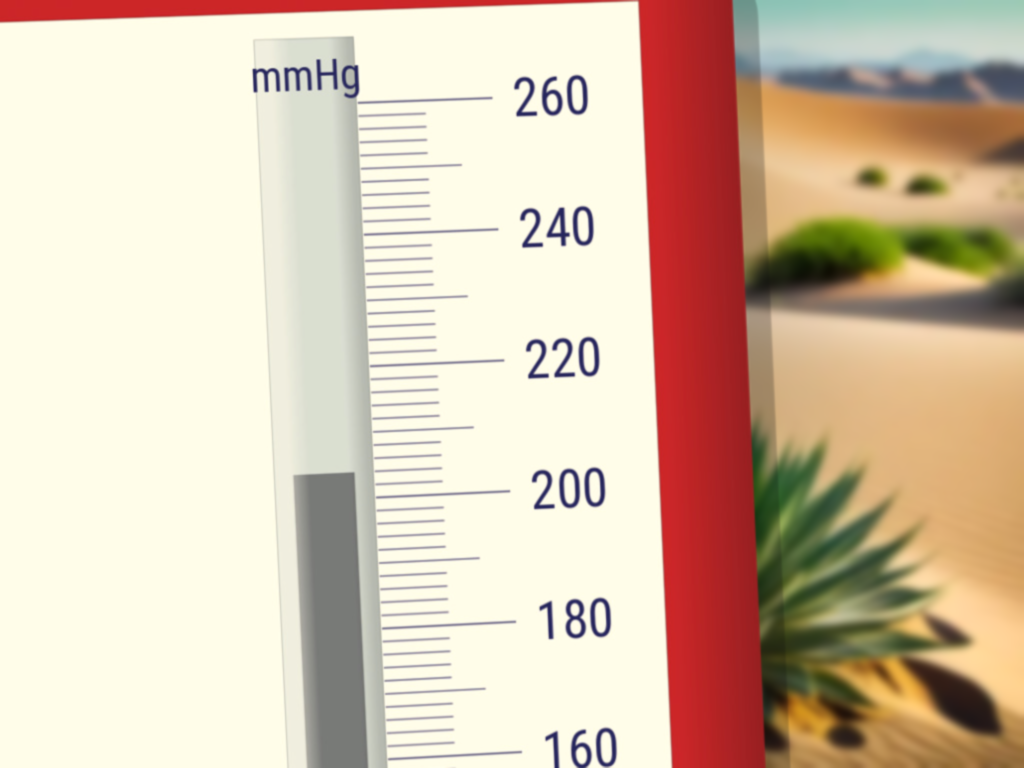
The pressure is value=204 unit=mmHg
